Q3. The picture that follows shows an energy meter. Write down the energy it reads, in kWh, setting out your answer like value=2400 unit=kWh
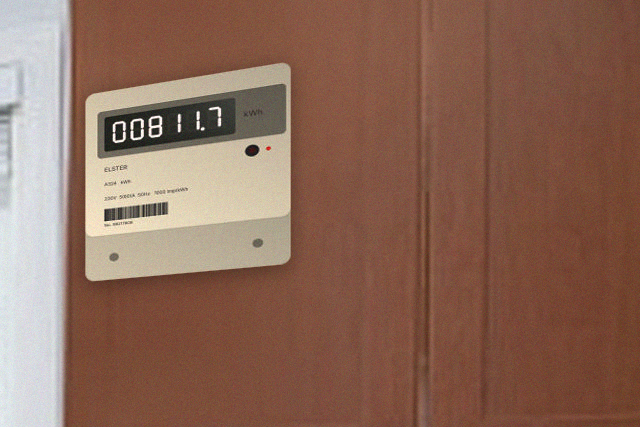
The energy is value=811.7 unit=kWh
